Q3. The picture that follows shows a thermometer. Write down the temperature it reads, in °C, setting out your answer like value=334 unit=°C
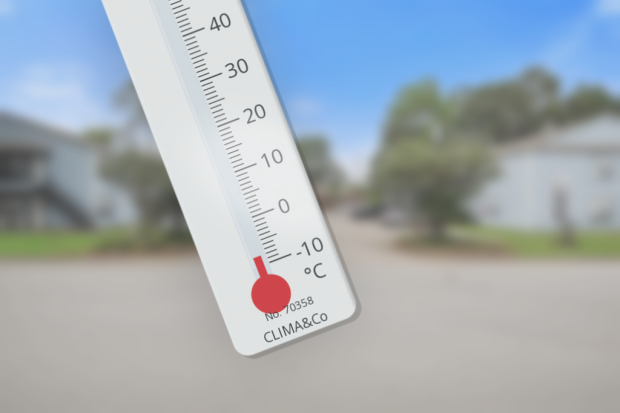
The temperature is value=-8 unit=°C
